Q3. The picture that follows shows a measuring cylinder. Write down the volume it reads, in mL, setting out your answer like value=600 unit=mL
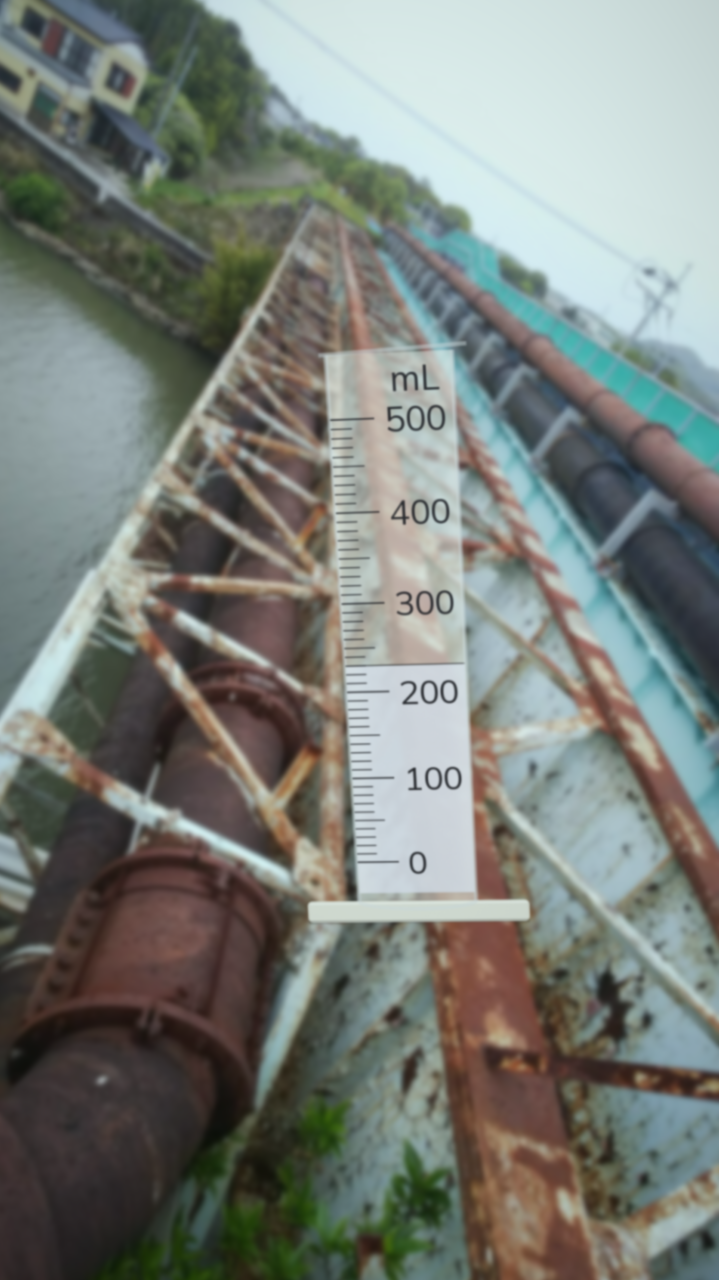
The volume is value=230 unit=mL
